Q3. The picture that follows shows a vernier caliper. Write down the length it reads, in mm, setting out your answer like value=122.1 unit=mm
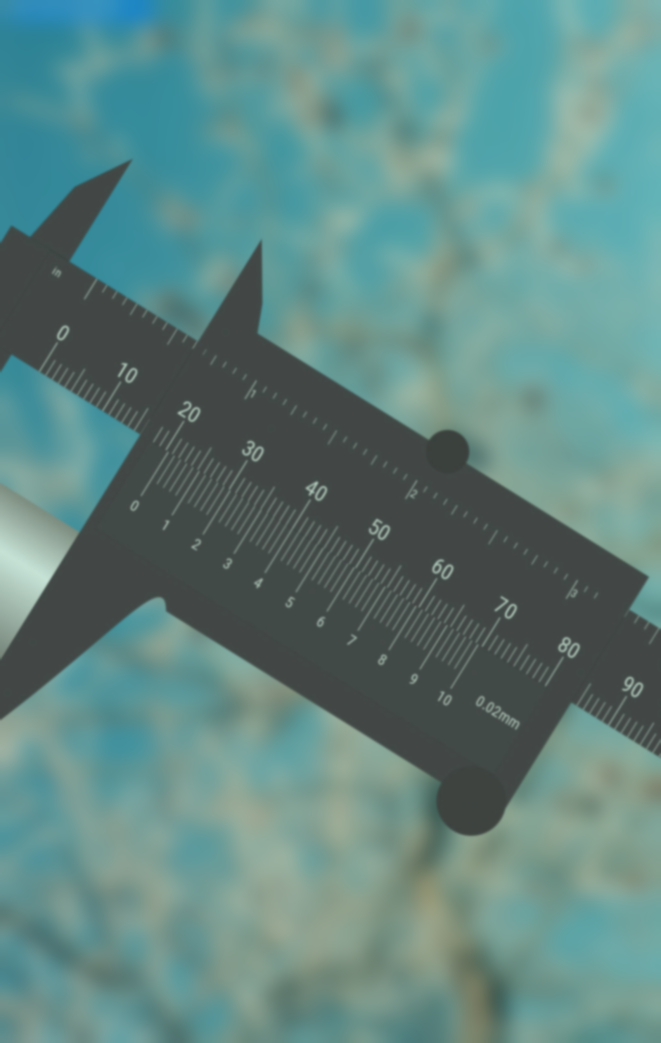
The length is value=20.4 unit=mm
